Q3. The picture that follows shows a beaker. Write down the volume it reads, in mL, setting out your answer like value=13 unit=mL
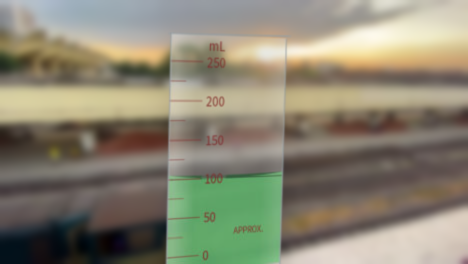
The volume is value=100 unit=mL
